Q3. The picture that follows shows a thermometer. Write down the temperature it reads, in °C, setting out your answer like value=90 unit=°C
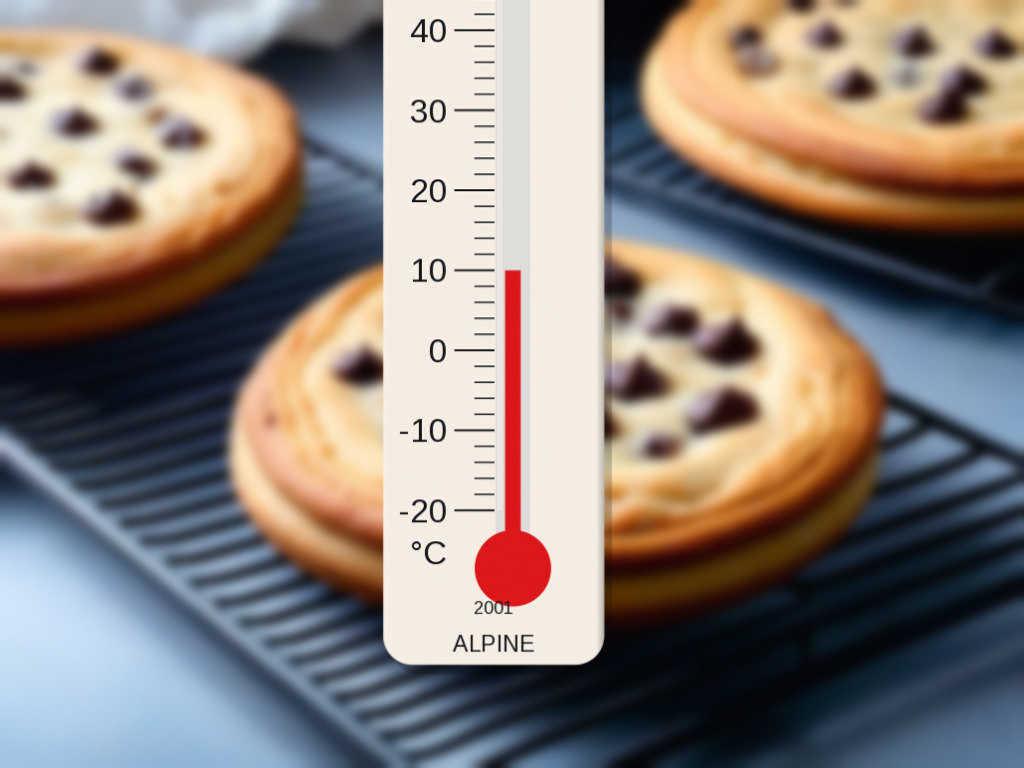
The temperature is value=10 unit=°C
